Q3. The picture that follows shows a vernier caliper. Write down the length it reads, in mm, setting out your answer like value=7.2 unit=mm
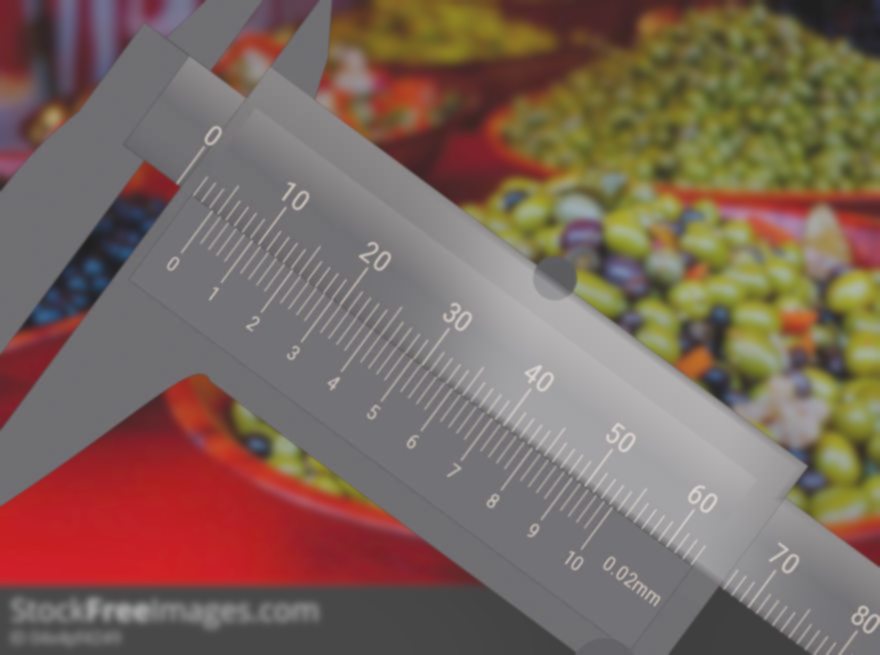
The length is value=4.4 unit=mm
